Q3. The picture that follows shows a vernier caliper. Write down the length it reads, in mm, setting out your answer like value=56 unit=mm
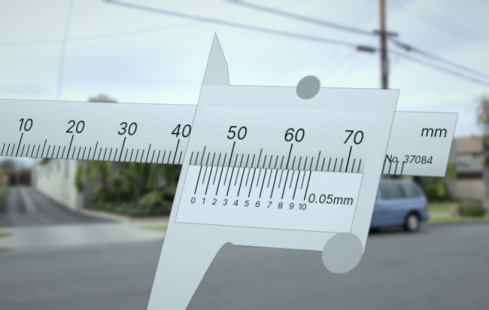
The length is value=45.2 unit=mm
